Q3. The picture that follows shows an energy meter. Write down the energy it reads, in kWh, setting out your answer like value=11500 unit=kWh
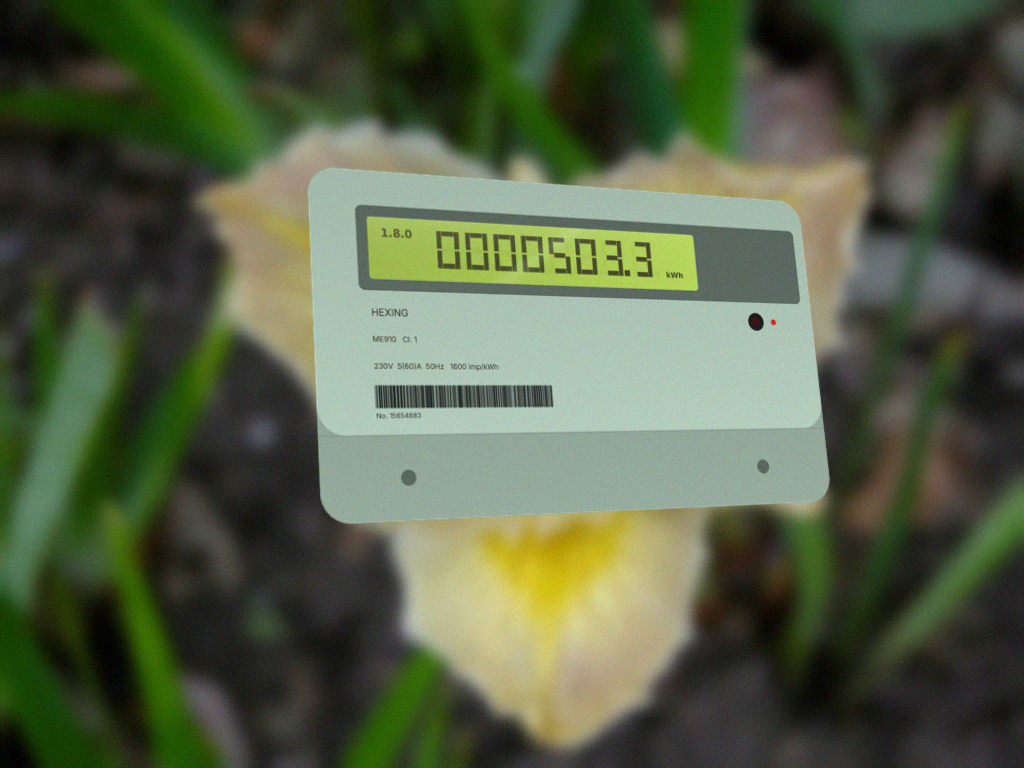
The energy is value=503.3 unit=kWh
